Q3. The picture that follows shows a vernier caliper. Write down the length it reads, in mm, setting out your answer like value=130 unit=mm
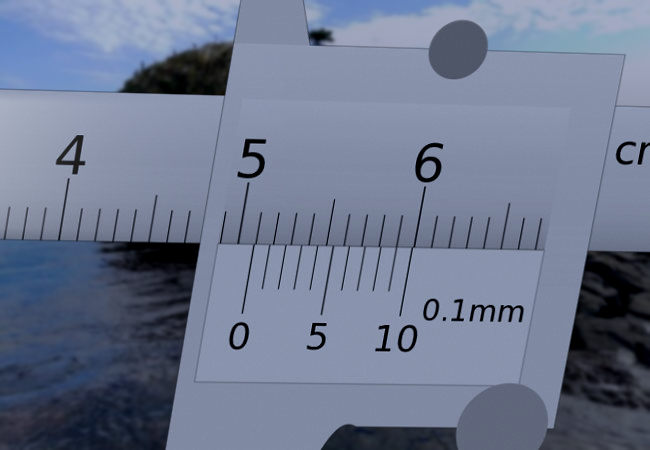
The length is value=50.9 unit=mm
